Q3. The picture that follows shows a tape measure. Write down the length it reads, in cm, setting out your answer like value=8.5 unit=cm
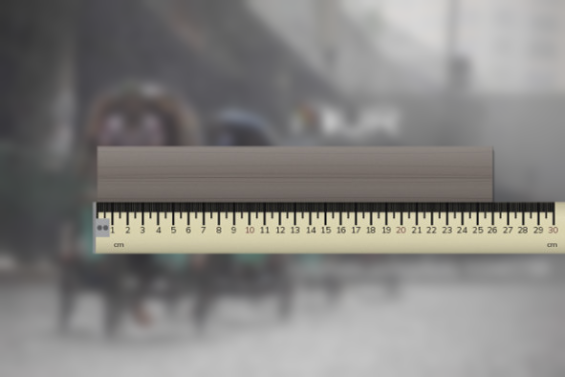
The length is value=26 unit=cm
